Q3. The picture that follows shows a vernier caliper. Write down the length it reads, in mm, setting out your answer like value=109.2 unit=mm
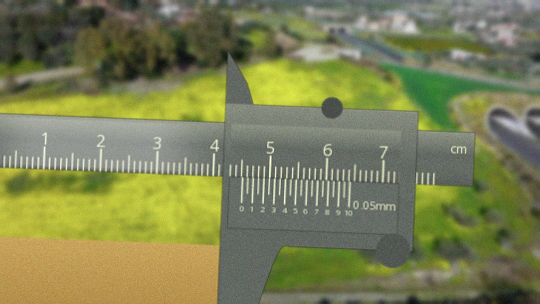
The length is value=45.2 unit=mm
